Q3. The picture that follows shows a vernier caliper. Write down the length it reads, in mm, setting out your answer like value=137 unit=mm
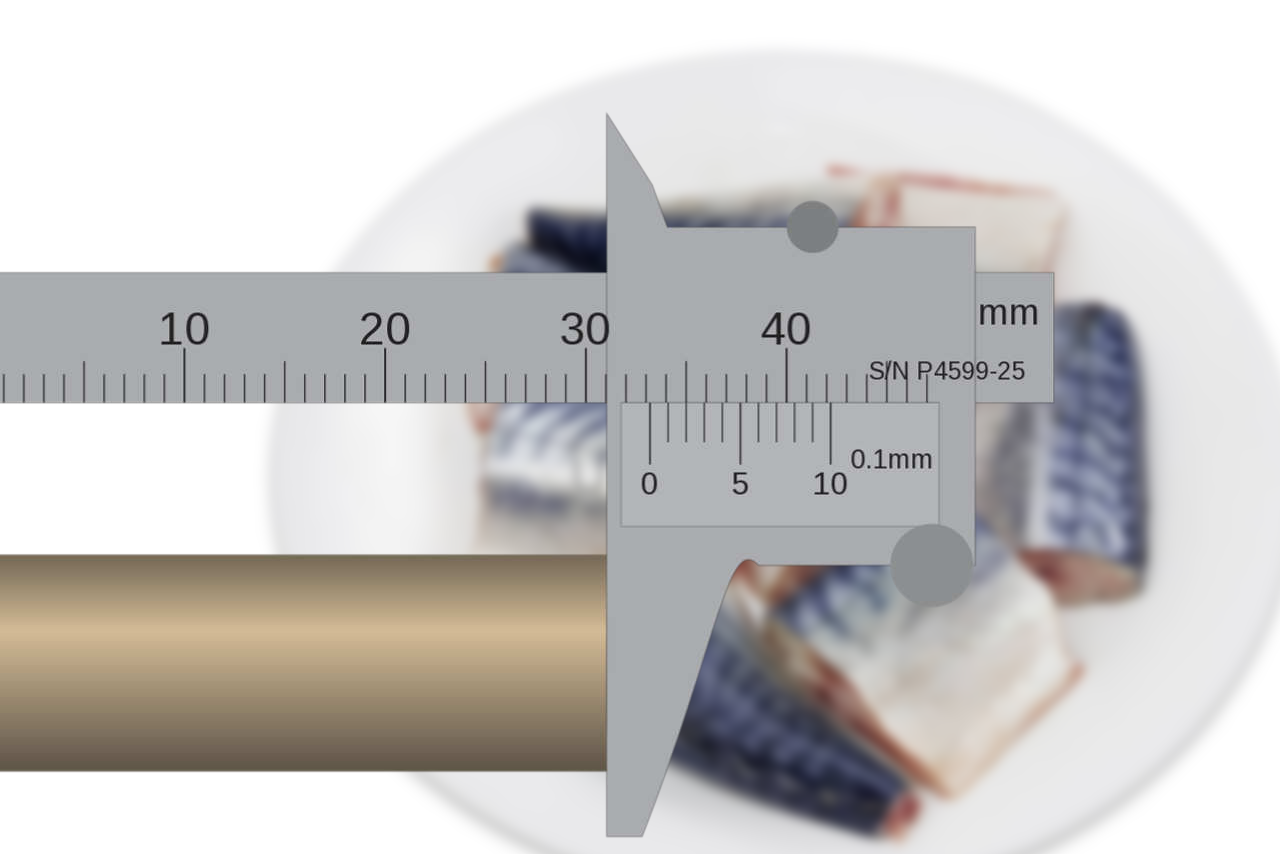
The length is value=33.2 unit=mm
